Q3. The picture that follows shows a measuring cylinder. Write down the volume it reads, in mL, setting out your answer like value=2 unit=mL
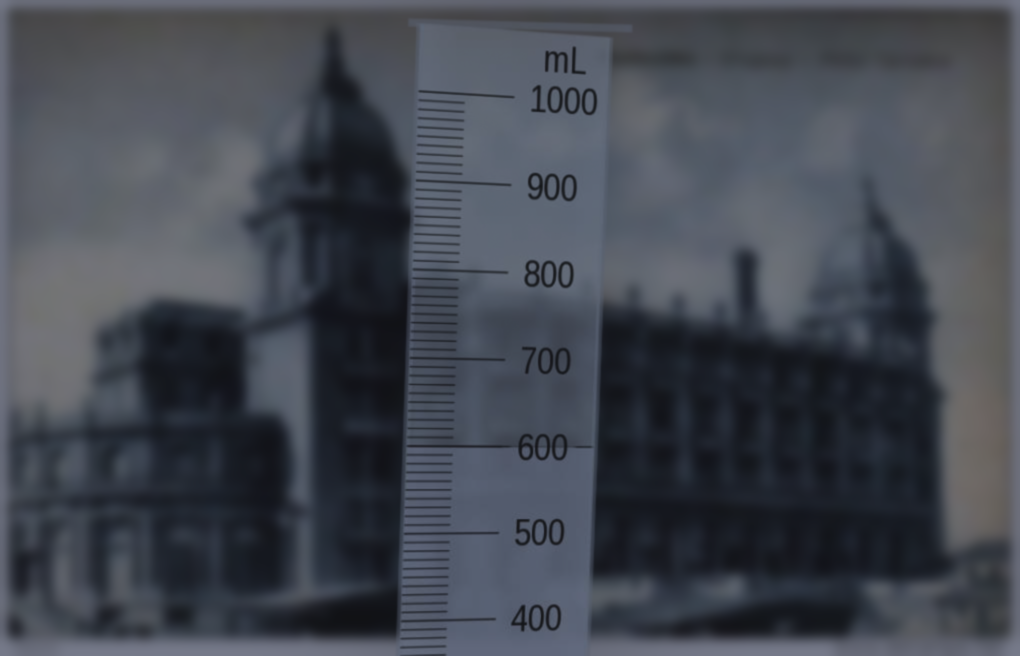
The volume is value=600 unit=mL
